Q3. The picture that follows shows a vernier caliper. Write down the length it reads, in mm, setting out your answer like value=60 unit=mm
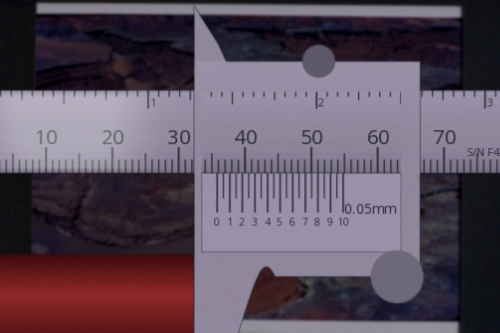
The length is value=35.8 unit=mm
